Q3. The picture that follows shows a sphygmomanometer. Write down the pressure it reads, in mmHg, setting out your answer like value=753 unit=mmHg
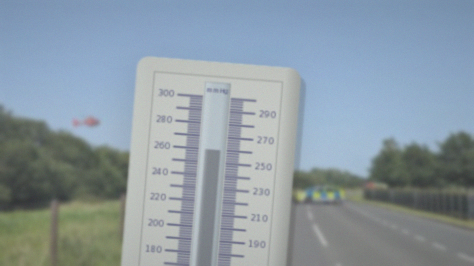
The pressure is value=260 unit=mmHg
